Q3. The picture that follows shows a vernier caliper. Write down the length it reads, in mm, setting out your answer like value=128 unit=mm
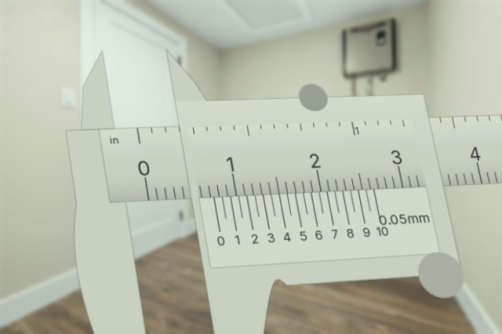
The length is value=7.4 unit=mm
